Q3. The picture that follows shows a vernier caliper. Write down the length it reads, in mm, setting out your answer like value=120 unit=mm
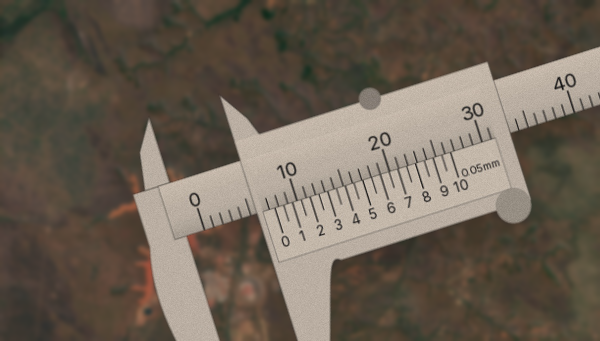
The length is value=7.6 unit=mm
